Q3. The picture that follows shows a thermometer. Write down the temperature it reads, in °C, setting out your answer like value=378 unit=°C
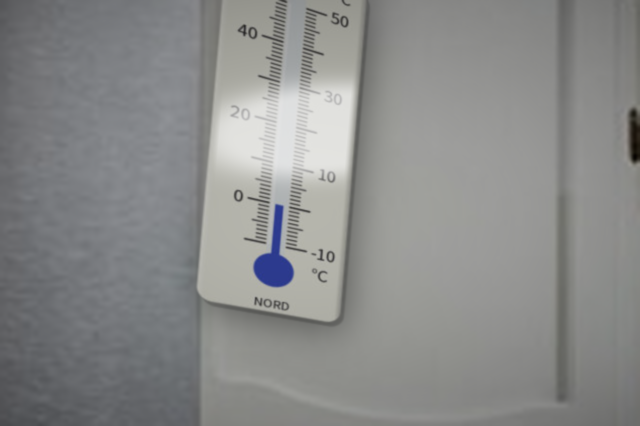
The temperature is value=0 unit=°C
